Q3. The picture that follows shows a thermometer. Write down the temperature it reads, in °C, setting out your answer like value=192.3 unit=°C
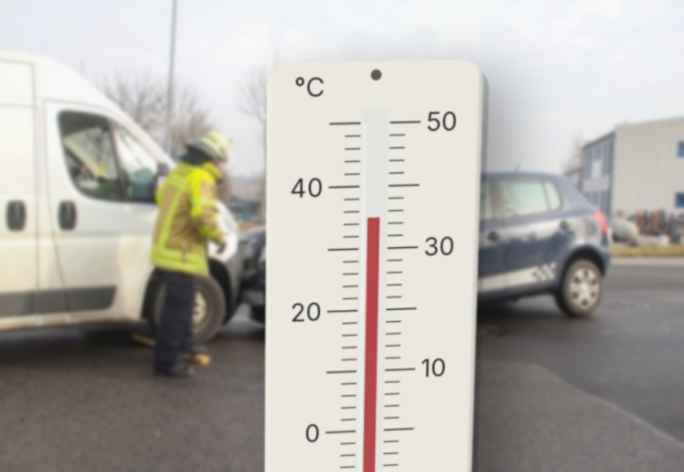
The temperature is value=35 unit=°C
